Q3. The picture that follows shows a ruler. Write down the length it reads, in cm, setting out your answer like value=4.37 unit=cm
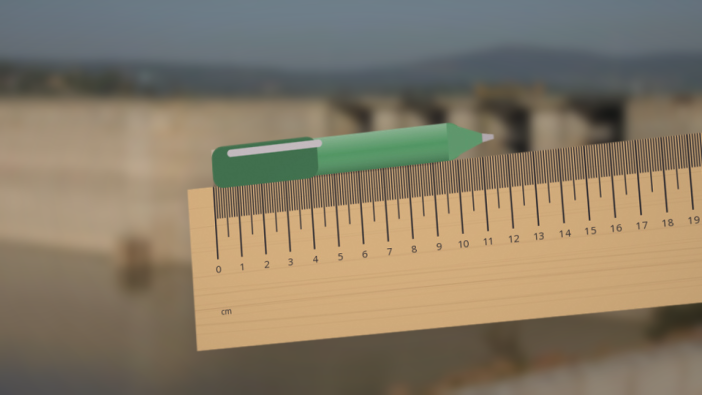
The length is value=11.5 unit=cm
